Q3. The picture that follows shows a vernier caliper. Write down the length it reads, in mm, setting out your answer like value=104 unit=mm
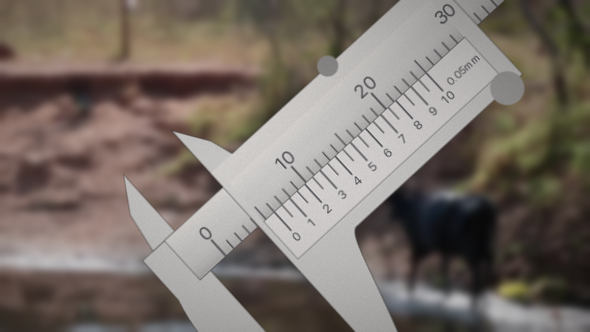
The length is value=6.0 unit=mm
